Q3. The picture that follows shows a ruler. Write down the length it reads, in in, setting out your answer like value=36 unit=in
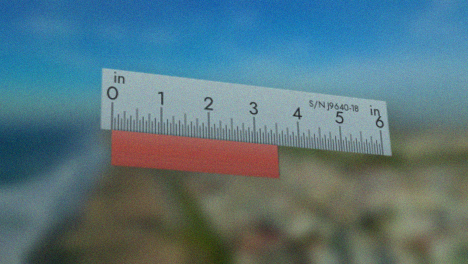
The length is value=3.5 unit=in
